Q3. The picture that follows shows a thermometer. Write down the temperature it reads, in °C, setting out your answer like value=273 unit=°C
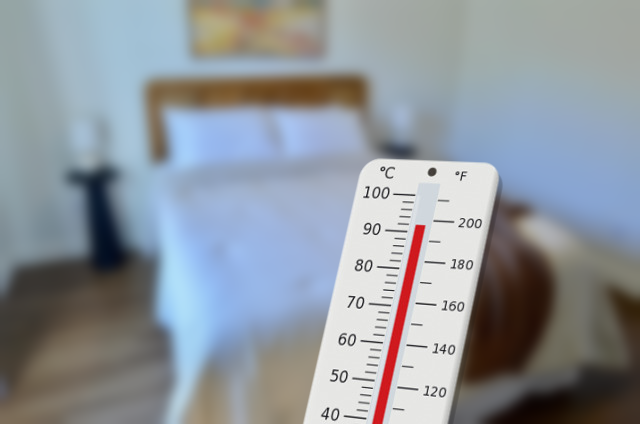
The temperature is value=92 unit=°C
